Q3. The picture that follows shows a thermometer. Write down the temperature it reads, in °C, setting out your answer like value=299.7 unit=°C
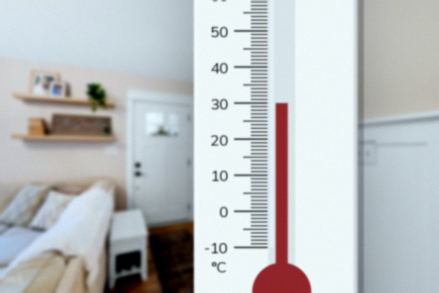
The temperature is value=30 unit=°C
